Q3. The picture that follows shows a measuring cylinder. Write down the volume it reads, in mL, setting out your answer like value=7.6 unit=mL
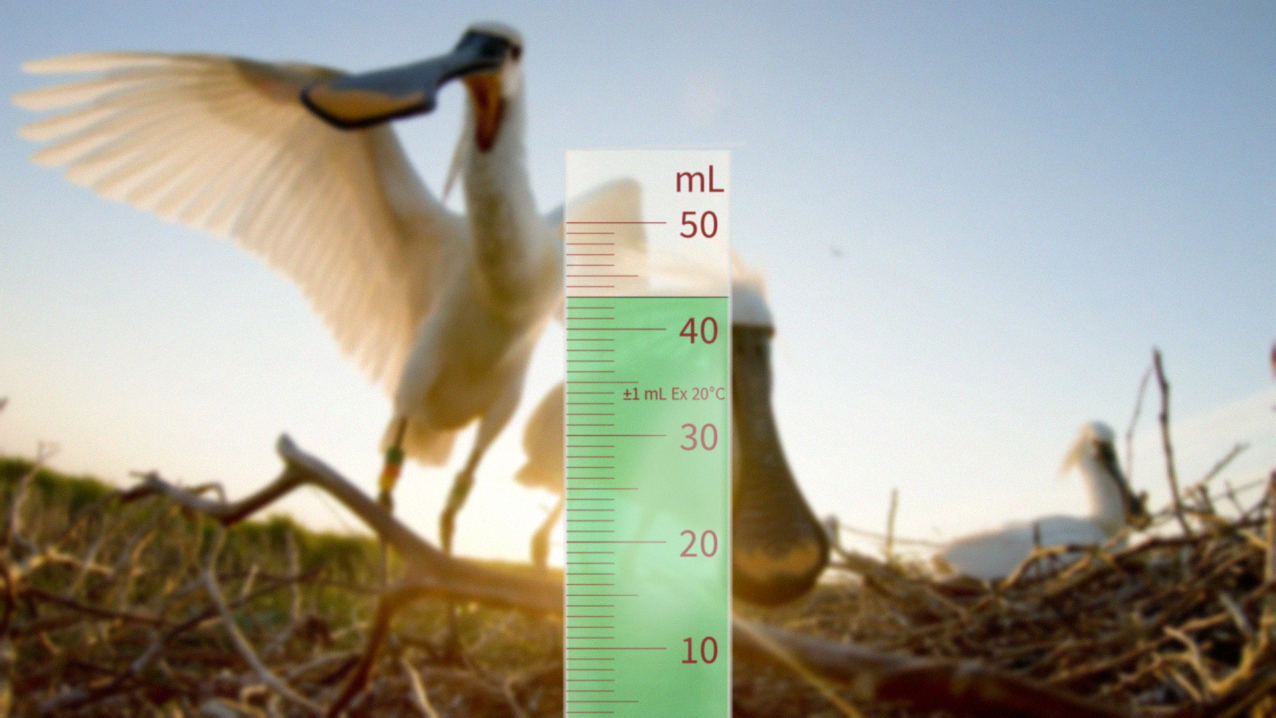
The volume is value=43 unit=mL
